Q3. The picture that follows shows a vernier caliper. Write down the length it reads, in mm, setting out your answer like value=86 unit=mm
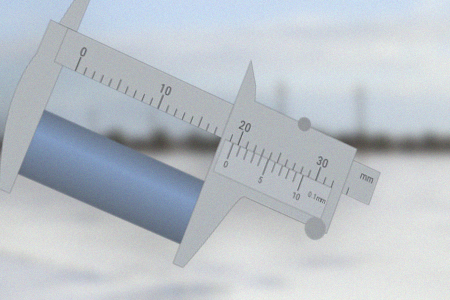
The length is value=19.4 unit=mm
